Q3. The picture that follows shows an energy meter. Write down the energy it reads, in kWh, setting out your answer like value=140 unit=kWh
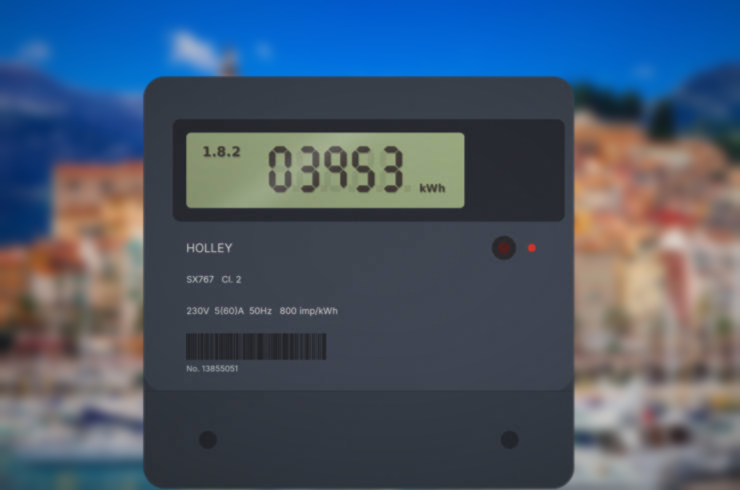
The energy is value=3953 unit=kWh
